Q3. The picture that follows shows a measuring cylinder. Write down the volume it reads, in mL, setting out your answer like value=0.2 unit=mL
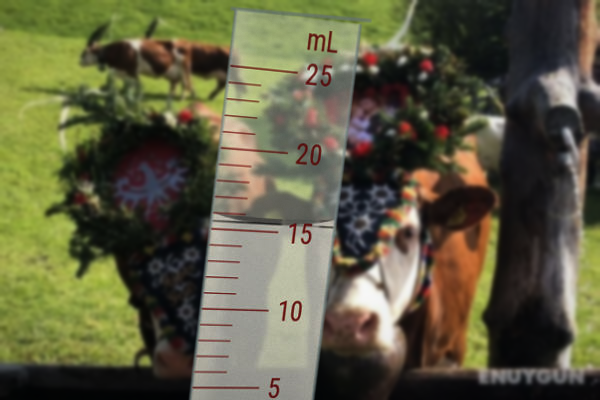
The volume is value=15.5 unit=mL
